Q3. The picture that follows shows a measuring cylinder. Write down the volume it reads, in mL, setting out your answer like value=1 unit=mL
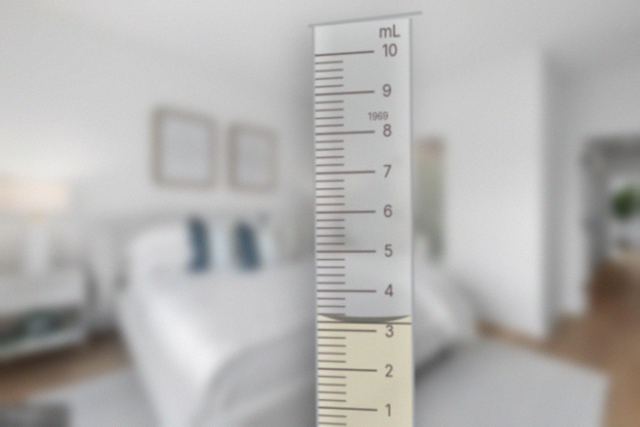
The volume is value=3.2 unit=mL
